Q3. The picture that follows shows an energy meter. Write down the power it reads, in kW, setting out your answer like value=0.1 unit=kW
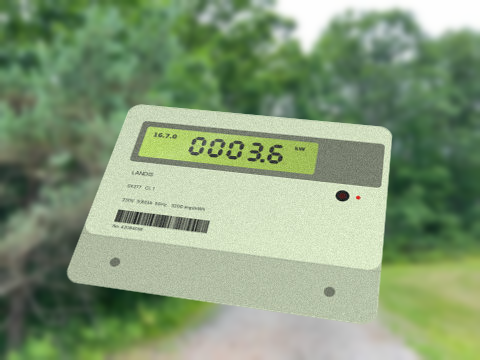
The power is value=3.6 unit=kW
